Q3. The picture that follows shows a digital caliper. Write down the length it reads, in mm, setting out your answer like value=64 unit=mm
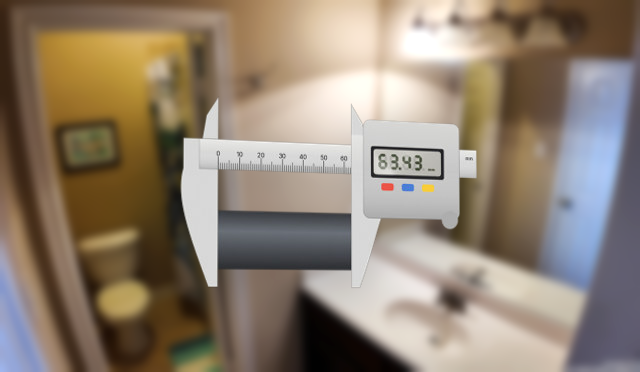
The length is value=63.43 unit=mm
